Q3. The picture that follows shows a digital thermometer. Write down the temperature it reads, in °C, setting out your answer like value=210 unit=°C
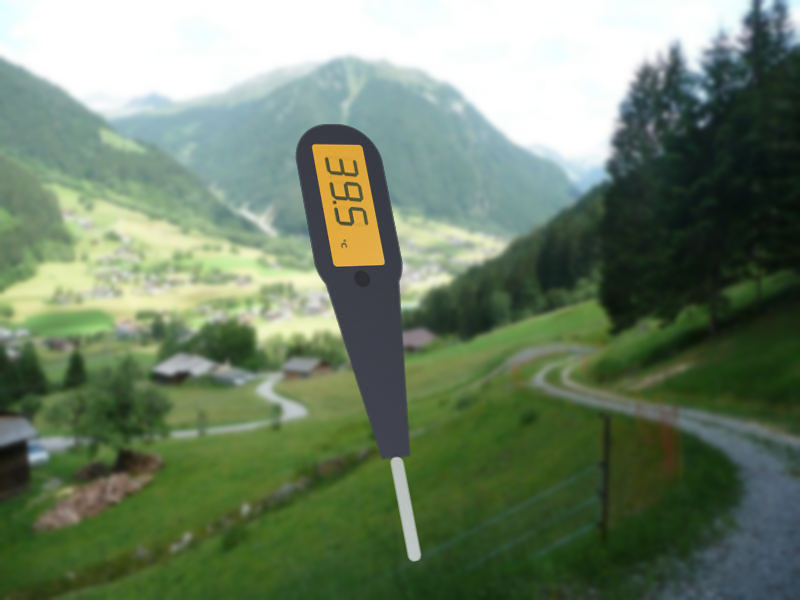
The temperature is value=39.5 unit=°C
